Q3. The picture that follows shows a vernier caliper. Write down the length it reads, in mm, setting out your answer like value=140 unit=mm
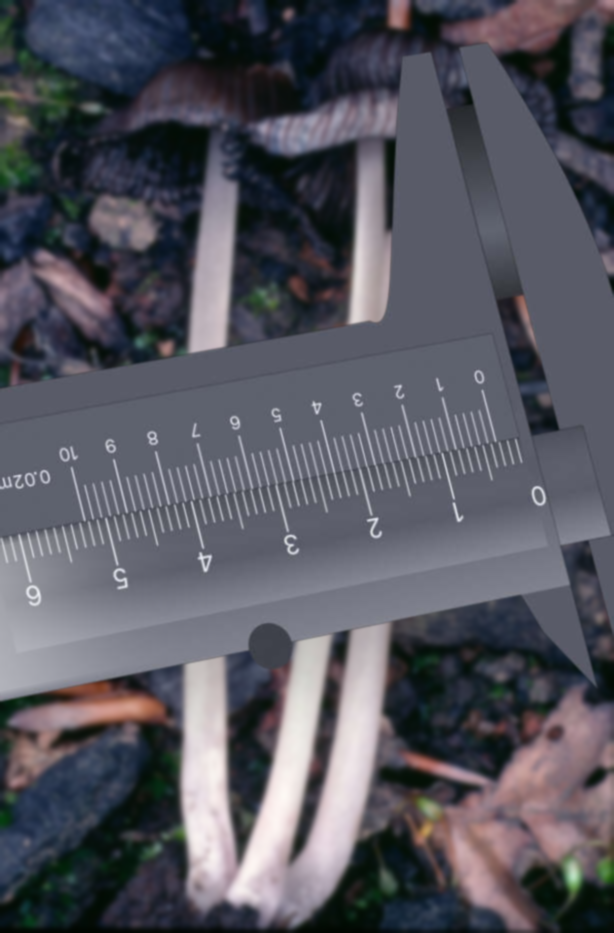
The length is value=3.4 unit=mm
